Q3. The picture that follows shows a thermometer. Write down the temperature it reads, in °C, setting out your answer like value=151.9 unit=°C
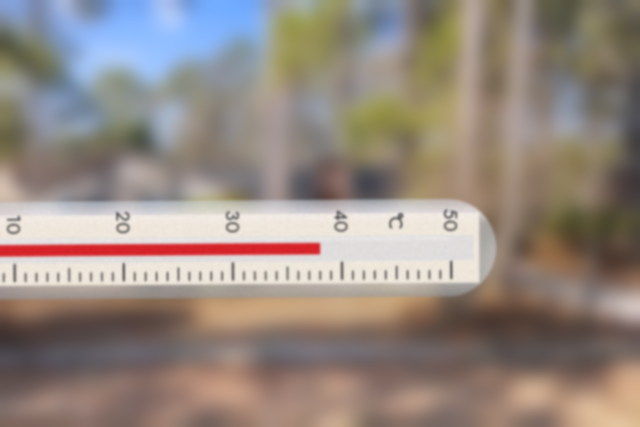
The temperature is value=38 unit=°C
